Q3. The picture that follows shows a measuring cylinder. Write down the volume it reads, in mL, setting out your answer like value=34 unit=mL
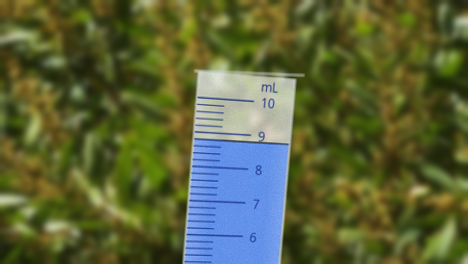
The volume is value=8.8 unit=mL
